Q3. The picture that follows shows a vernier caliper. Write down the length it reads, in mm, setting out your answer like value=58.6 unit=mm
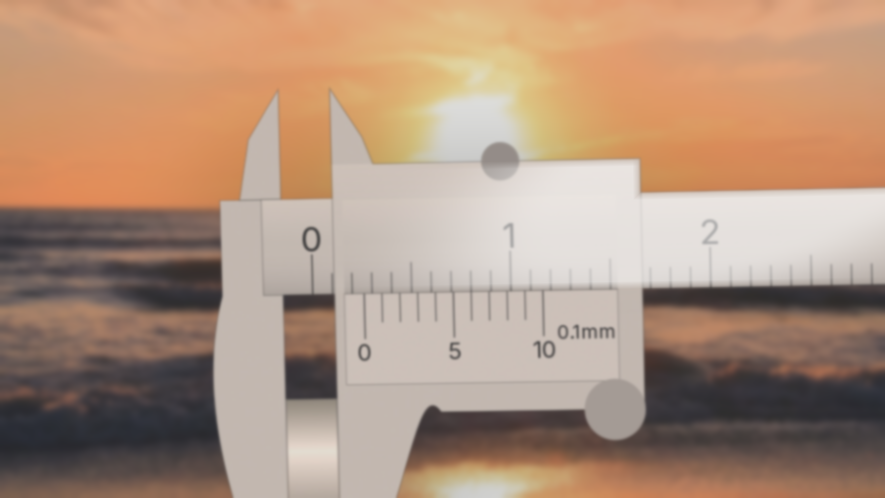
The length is value=2.6 unit=mm
